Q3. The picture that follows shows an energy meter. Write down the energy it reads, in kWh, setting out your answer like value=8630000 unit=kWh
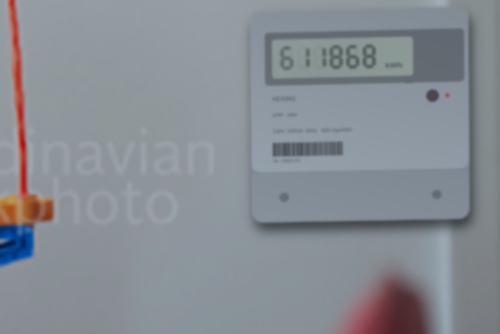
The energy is value=611868 unit=kWh
